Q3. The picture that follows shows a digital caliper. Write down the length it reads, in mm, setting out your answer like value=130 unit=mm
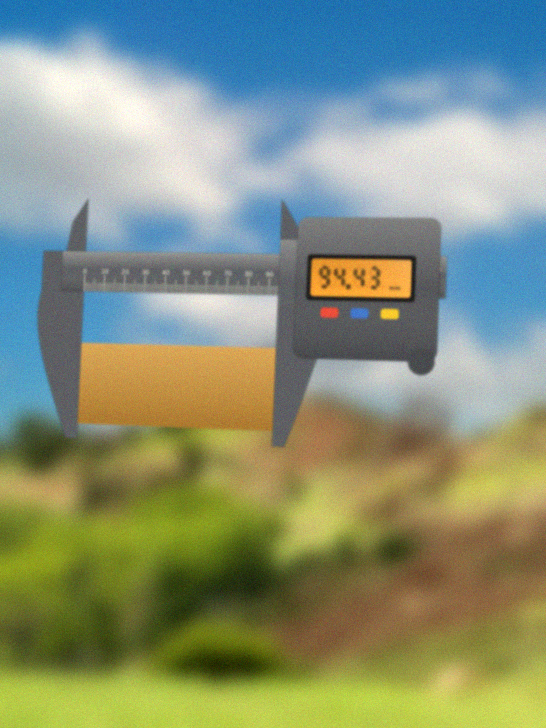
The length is value=94.43 unit=mm
